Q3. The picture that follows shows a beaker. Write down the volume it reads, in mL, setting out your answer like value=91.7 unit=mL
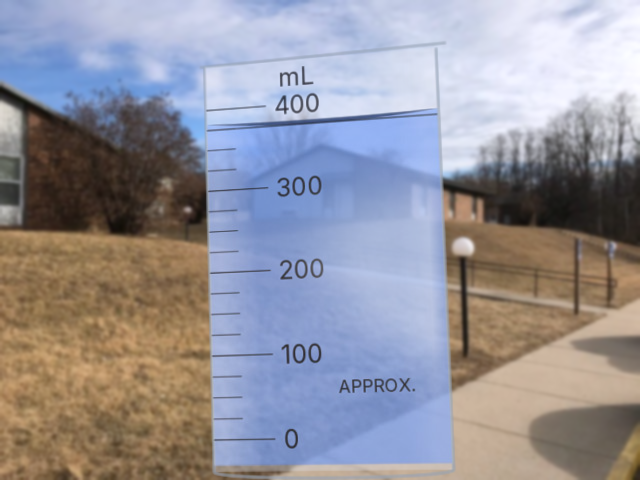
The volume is value=375 unit=mL
